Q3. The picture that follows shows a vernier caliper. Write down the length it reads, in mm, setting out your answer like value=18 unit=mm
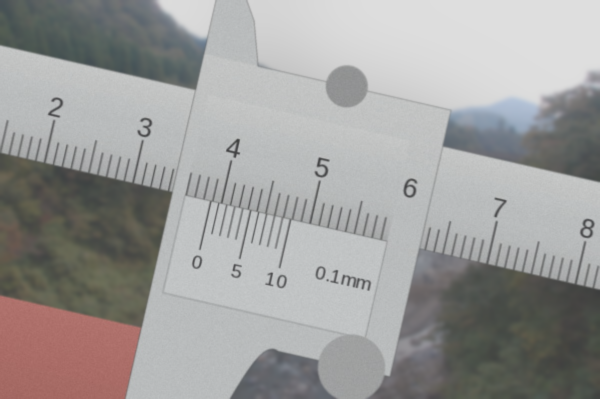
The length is value=38.8 unit=mm
